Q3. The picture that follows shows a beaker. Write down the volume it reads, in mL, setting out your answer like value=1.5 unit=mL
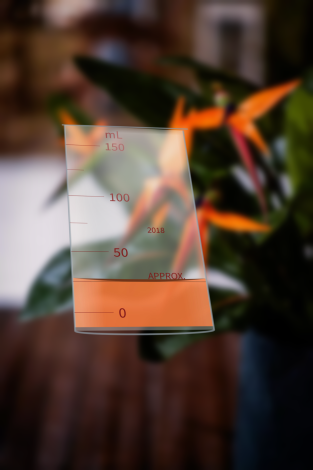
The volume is value=25 unit=mL
